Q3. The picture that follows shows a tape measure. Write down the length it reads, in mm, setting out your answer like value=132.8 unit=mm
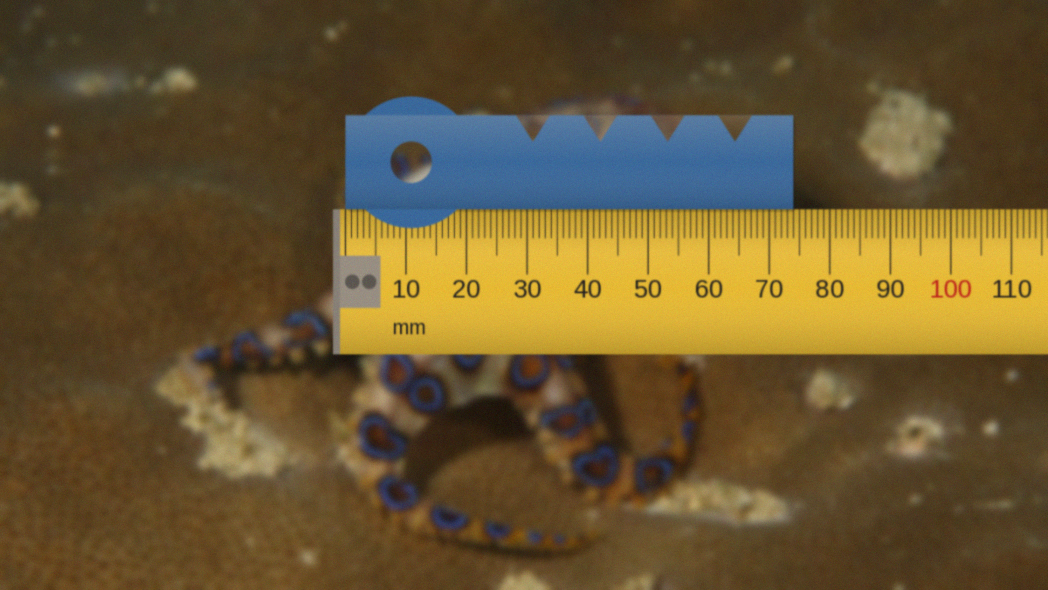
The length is value=74 unit=mm
